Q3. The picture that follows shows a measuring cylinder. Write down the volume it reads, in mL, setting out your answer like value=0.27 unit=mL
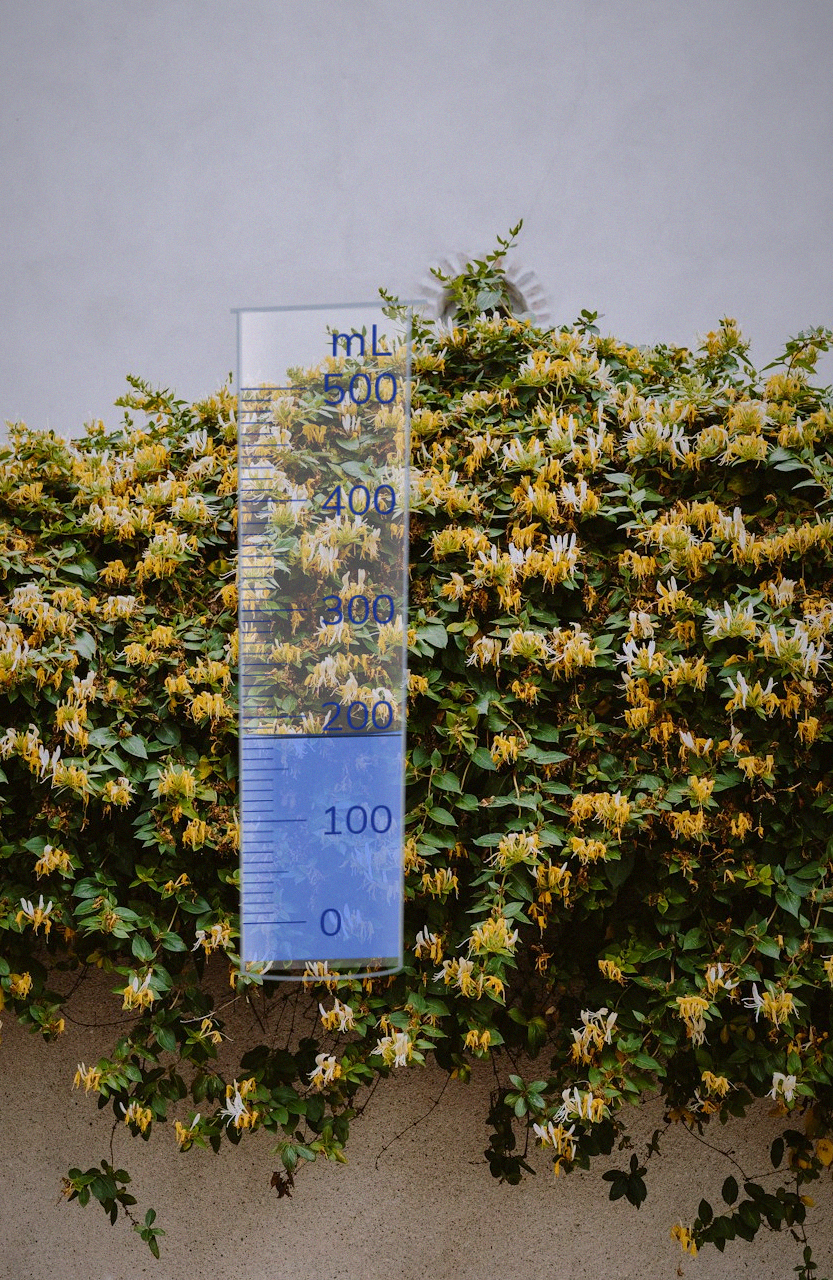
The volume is value=180 unit=mL
